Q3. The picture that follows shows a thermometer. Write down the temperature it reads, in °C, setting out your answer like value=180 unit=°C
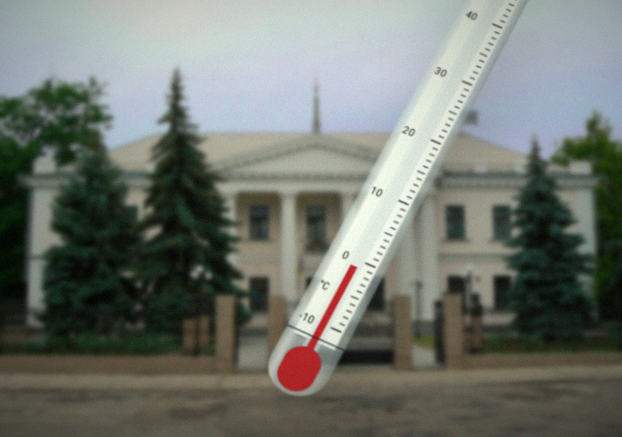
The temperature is value=-1 unit=°C
